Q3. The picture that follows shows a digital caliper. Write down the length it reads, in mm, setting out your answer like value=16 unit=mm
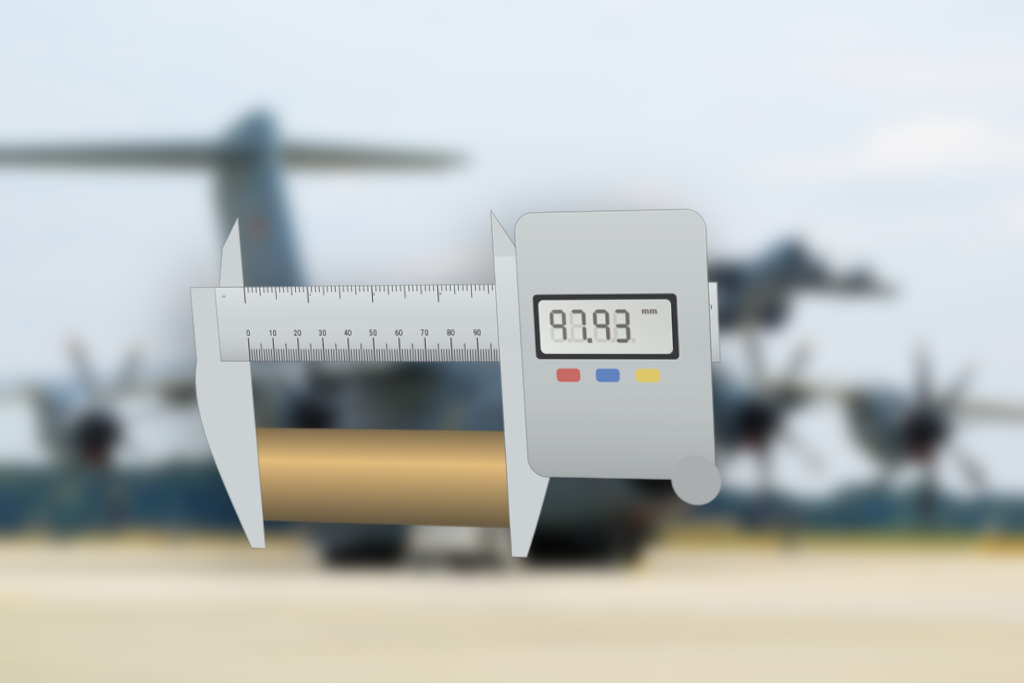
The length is value=97.93 unit=mm
